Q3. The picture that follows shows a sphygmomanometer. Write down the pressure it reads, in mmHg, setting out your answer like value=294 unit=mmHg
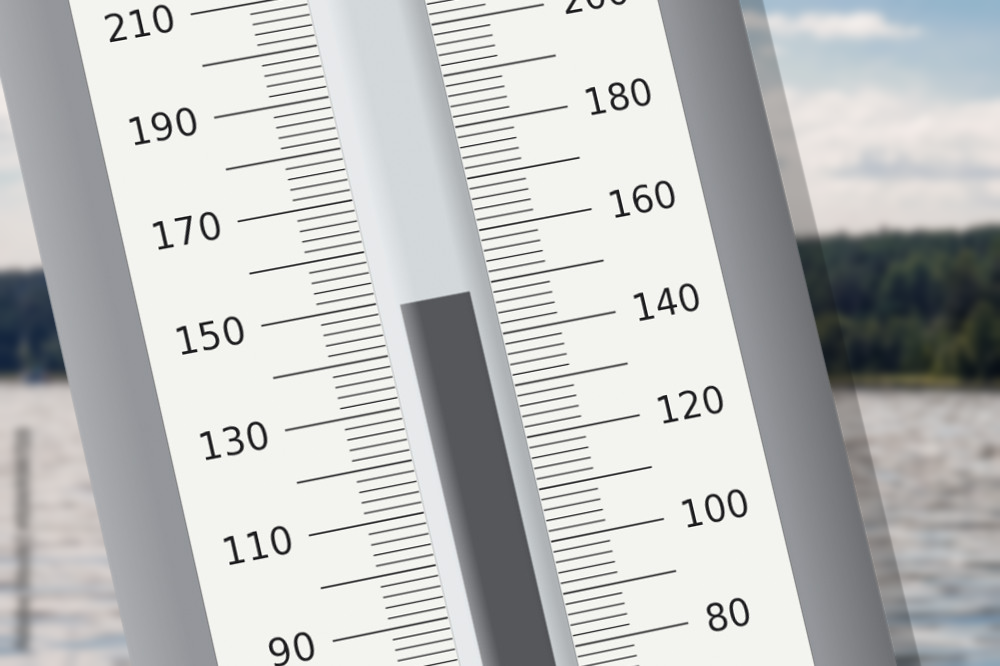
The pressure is value=149 unit=mmHg
